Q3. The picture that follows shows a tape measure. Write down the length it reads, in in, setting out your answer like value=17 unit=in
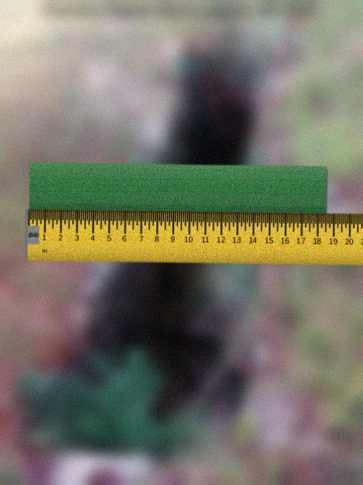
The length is value=18.5 unit=in
